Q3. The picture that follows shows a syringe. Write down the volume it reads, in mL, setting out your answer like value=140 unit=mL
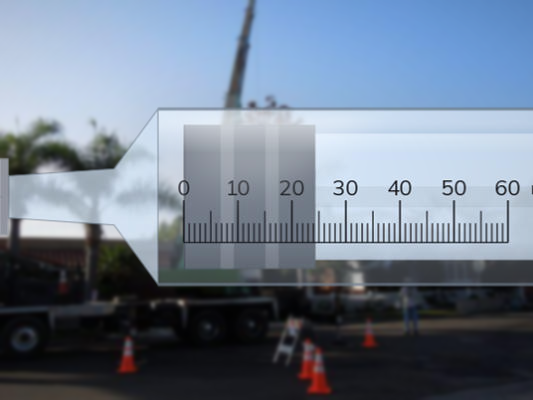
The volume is value=0 unit=mL
